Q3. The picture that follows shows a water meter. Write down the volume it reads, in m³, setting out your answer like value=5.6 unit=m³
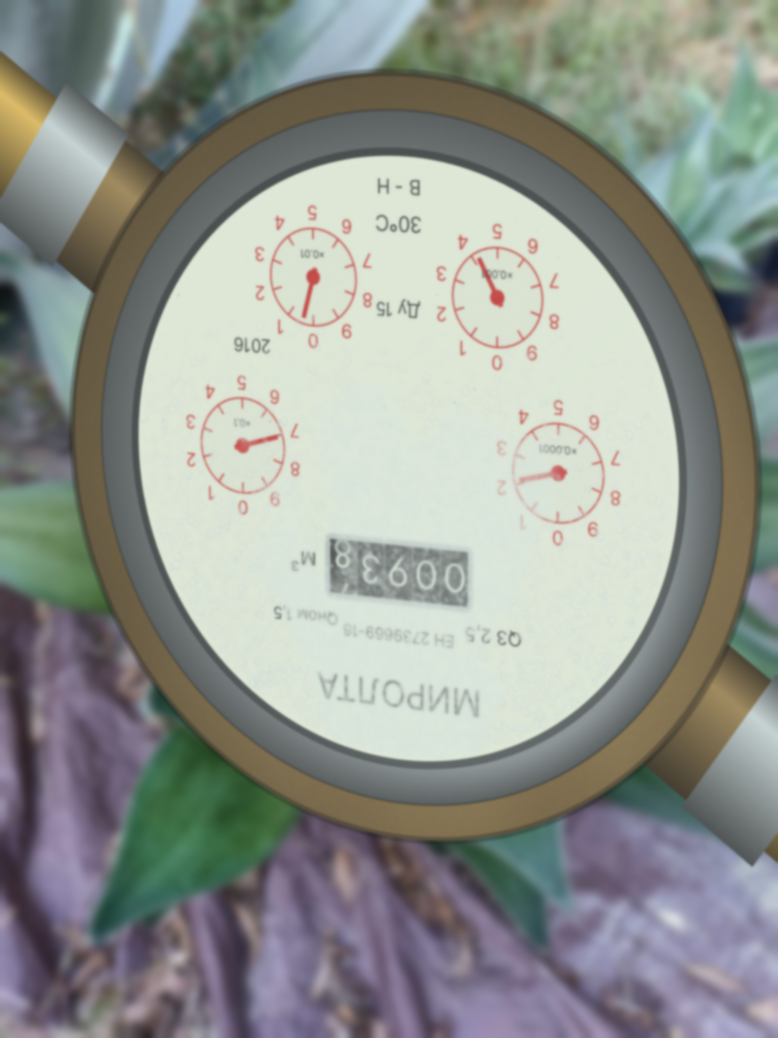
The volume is value=937.7042 unit=m³
